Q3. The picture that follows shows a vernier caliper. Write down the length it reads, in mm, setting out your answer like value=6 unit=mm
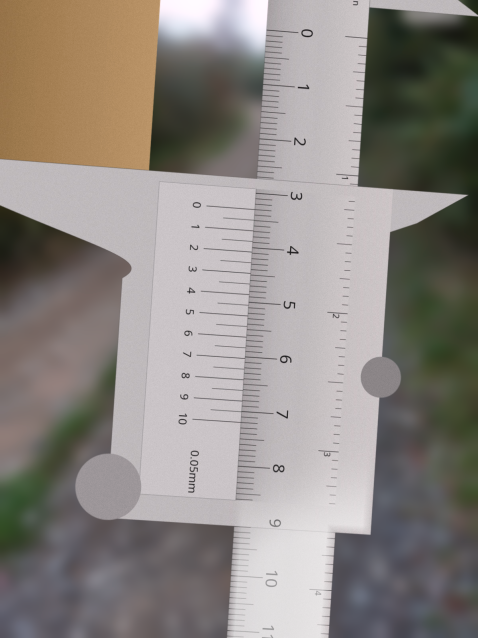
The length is value=33.0 unit=mm
